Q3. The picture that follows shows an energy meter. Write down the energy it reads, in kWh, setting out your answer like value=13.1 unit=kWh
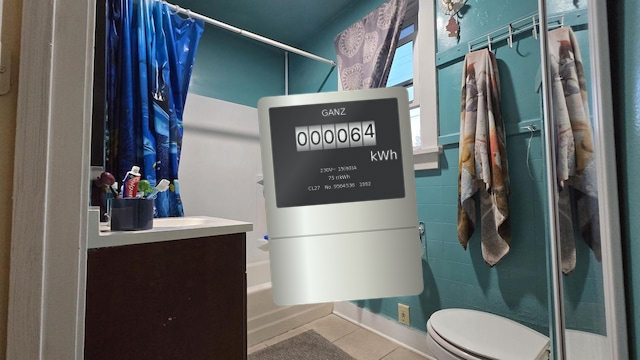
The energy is value=64 unit=kWh
